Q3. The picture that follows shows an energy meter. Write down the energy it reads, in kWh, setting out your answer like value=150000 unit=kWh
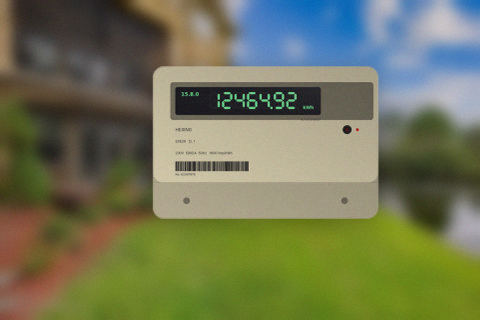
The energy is value=12464.92 unit=kWh
